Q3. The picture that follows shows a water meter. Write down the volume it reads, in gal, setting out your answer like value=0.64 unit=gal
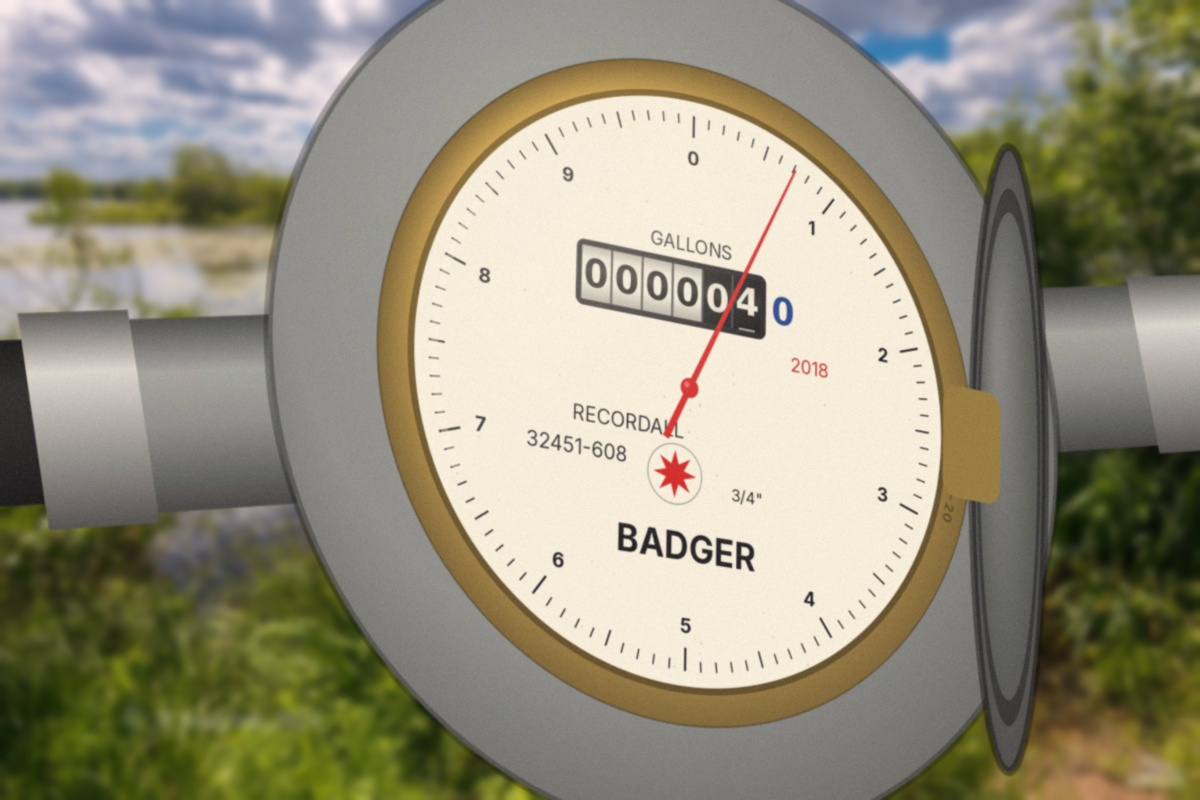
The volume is value=40.7 unit=gal
